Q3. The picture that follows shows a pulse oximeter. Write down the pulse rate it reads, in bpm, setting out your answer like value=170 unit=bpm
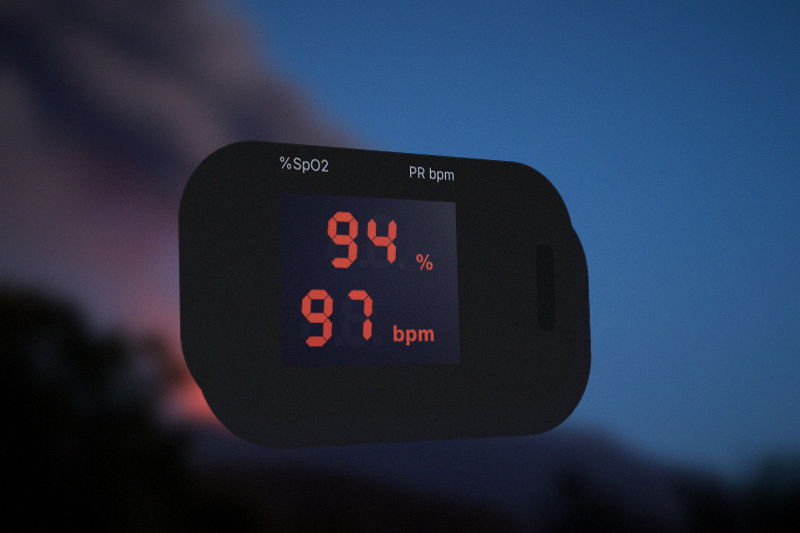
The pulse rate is value=97 unit=bpm
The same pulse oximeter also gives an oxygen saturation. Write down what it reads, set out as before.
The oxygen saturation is value=94 unit=%
